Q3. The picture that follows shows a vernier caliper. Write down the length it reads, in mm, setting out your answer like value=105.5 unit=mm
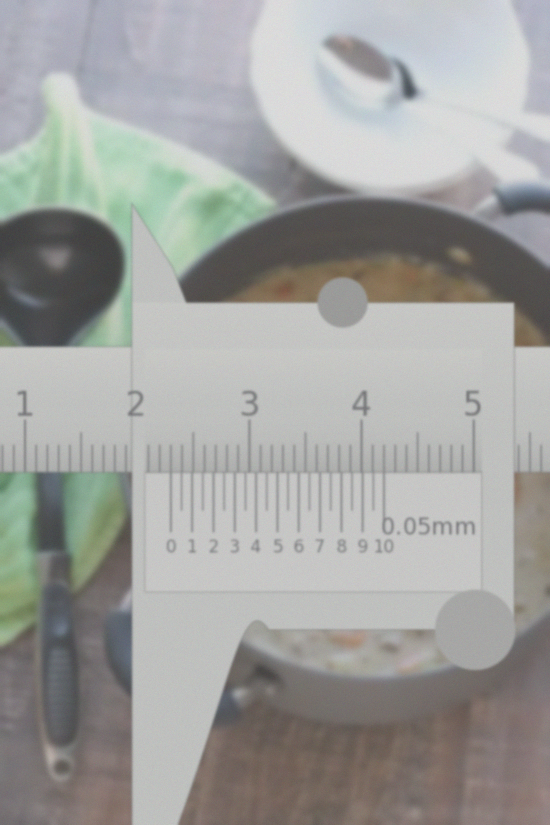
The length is value=23.0 unit=mm
